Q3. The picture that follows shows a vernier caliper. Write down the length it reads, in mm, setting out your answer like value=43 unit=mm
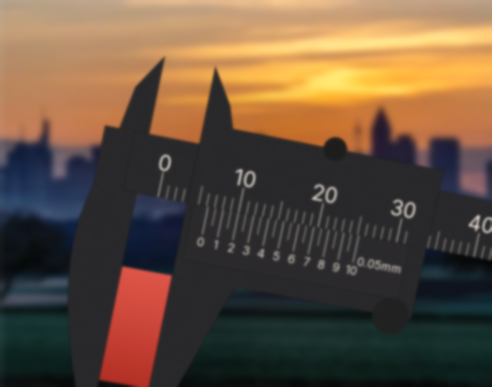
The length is value=6.2 unit=mm
